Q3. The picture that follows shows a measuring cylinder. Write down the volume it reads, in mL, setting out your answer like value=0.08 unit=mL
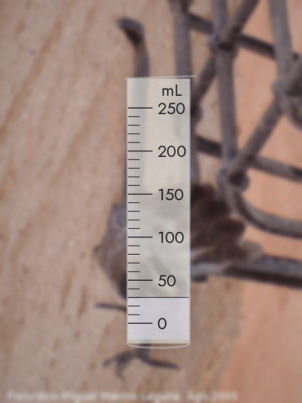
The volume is value=30 unit=mL
